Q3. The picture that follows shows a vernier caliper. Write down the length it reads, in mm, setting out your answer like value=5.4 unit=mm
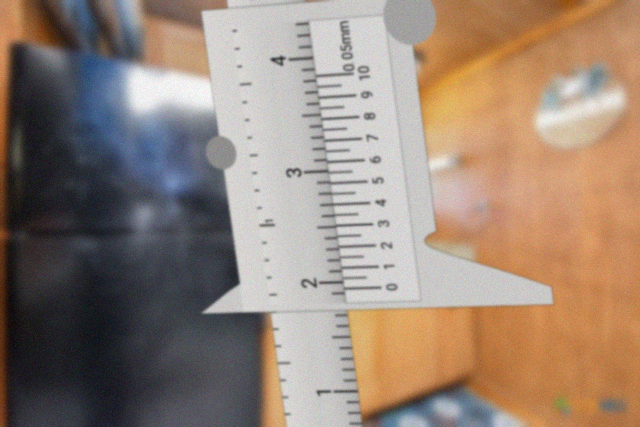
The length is value=19.4 unit=mm
